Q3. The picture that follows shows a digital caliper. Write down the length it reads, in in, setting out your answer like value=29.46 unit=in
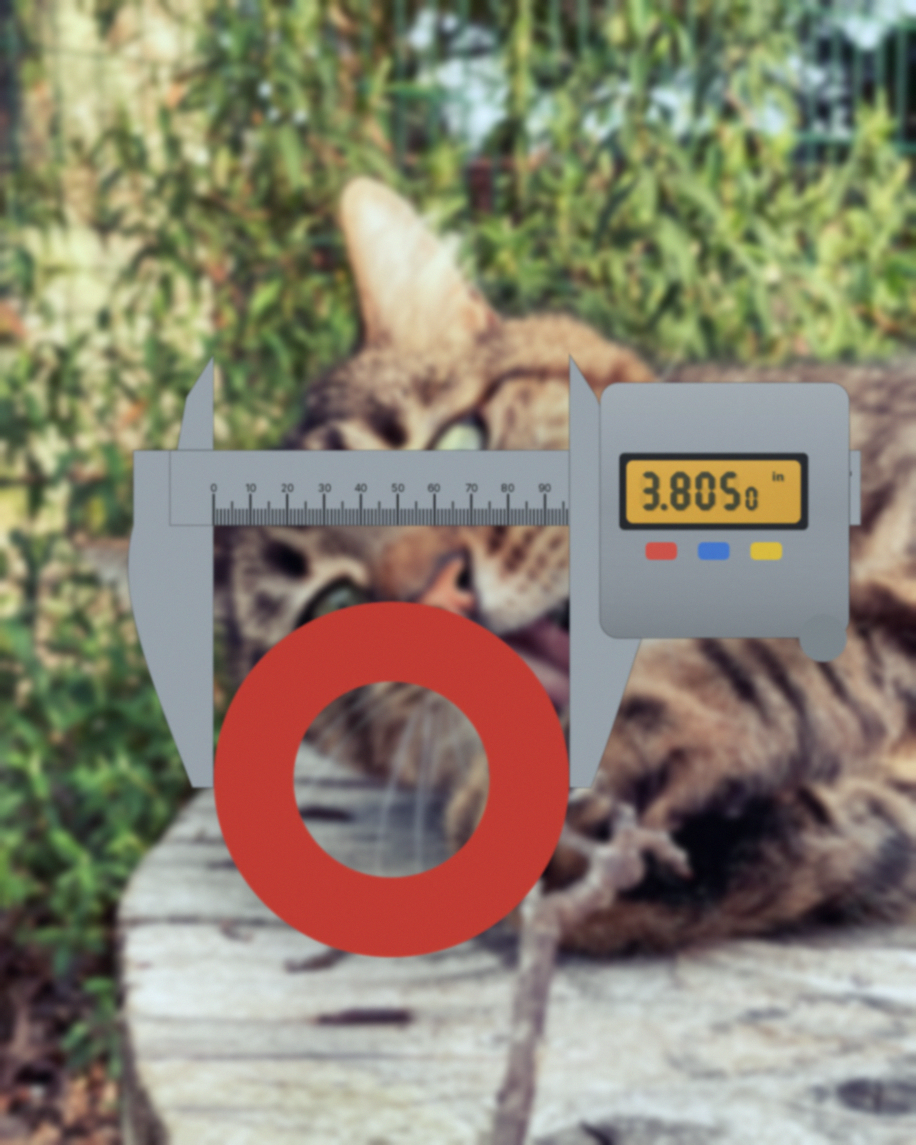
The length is value=3.8050 unit=in
